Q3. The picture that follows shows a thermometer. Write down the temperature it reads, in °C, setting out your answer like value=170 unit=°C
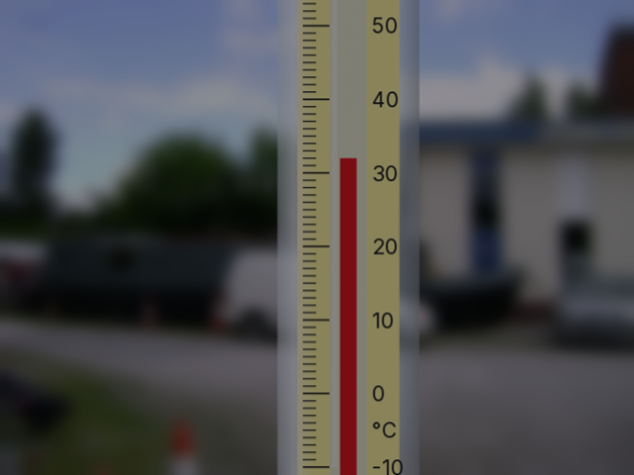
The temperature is value=32 unit=°C
